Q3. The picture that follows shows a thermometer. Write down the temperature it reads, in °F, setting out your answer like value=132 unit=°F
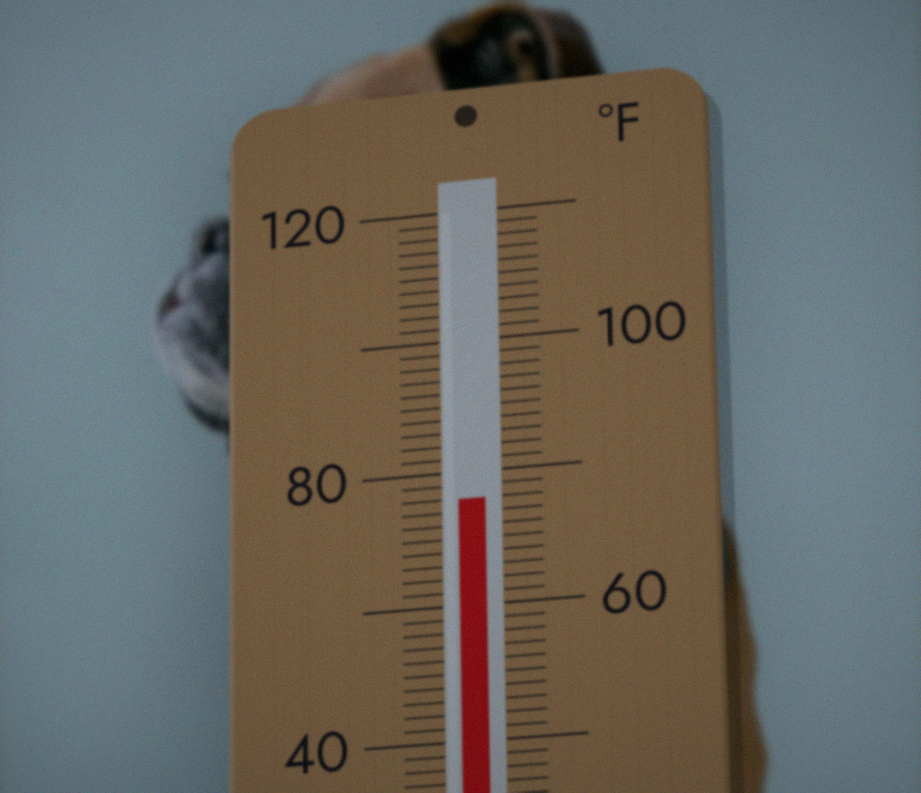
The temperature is value=76 unit=°F
